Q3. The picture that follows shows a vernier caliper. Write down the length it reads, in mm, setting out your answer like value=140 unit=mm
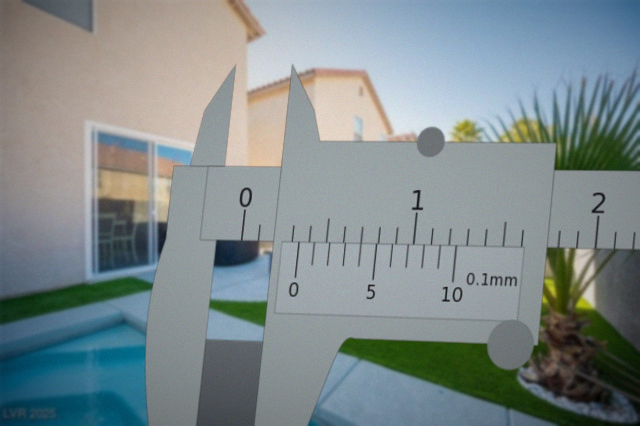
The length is value=3.4 unit=mm
